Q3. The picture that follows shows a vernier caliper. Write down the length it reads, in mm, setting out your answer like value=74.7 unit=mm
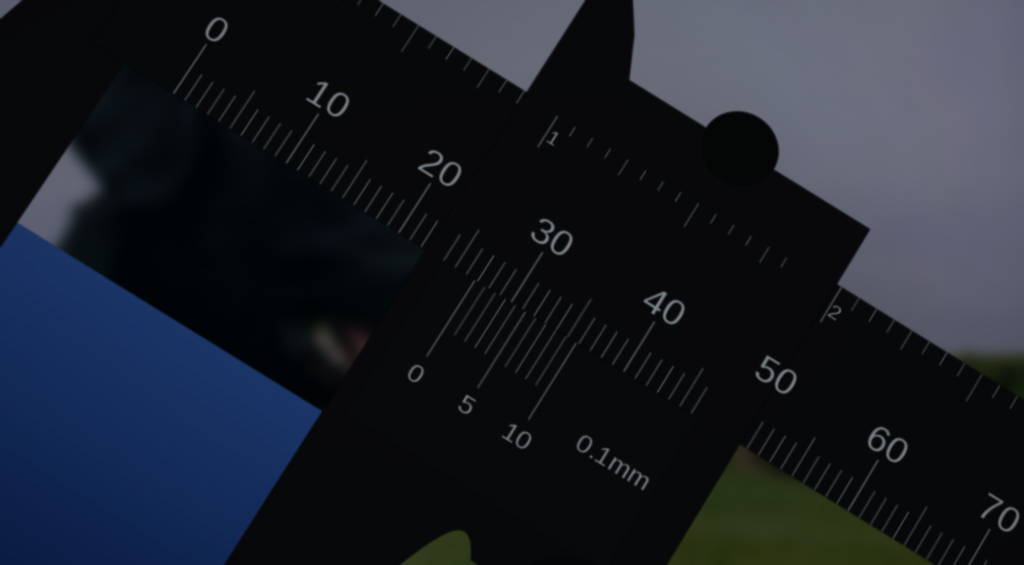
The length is value=26.8 unit=mm
